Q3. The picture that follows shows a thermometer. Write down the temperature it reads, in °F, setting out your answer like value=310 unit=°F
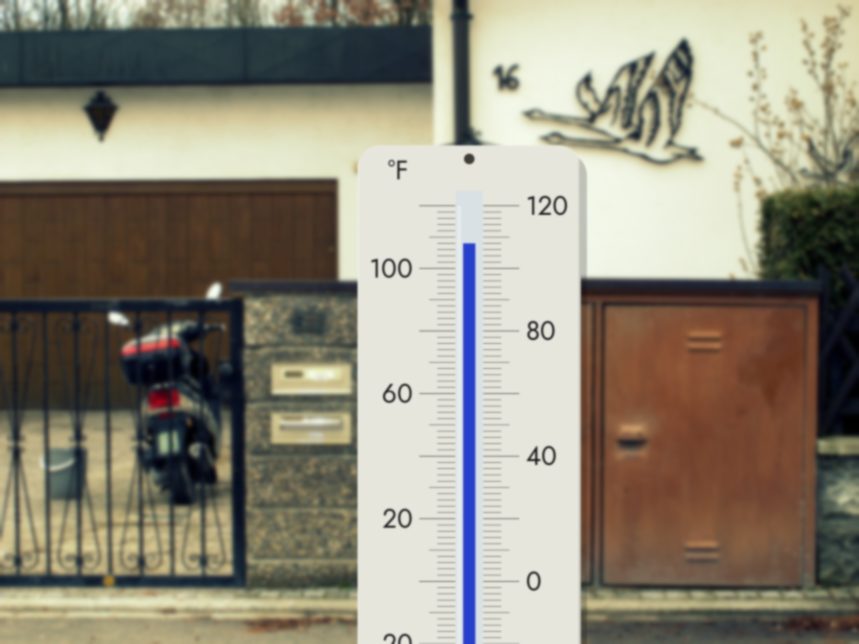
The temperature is value=108 unit=°F
